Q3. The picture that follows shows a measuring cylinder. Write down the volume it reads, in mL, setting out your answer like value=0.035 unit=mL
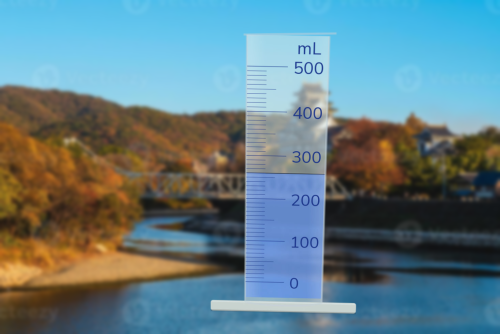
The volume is value=260 unit=mL
